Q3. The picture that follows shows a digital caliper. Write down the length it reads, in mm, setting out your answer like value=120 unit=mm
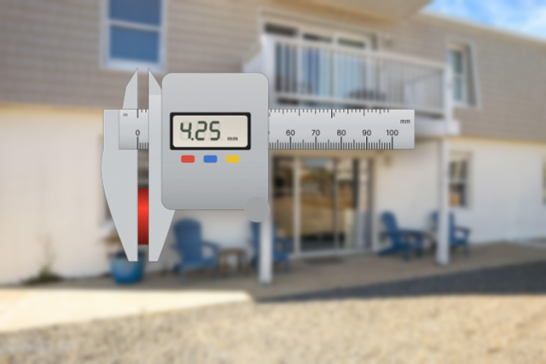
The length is value=4.25 unit=mm
